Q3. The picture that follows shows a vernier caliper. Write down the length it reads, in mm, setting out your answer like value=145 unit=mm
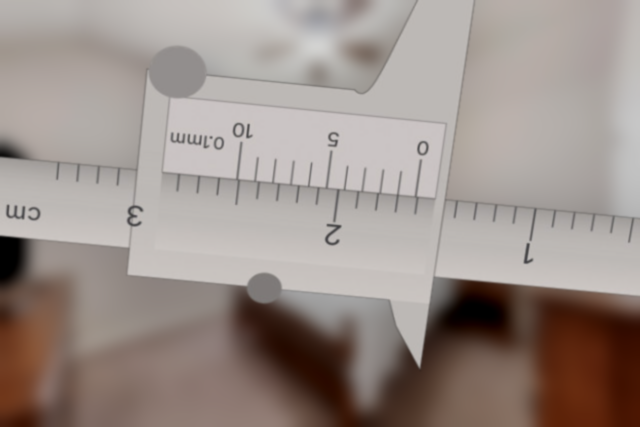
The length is value=16.1 unit=mm
